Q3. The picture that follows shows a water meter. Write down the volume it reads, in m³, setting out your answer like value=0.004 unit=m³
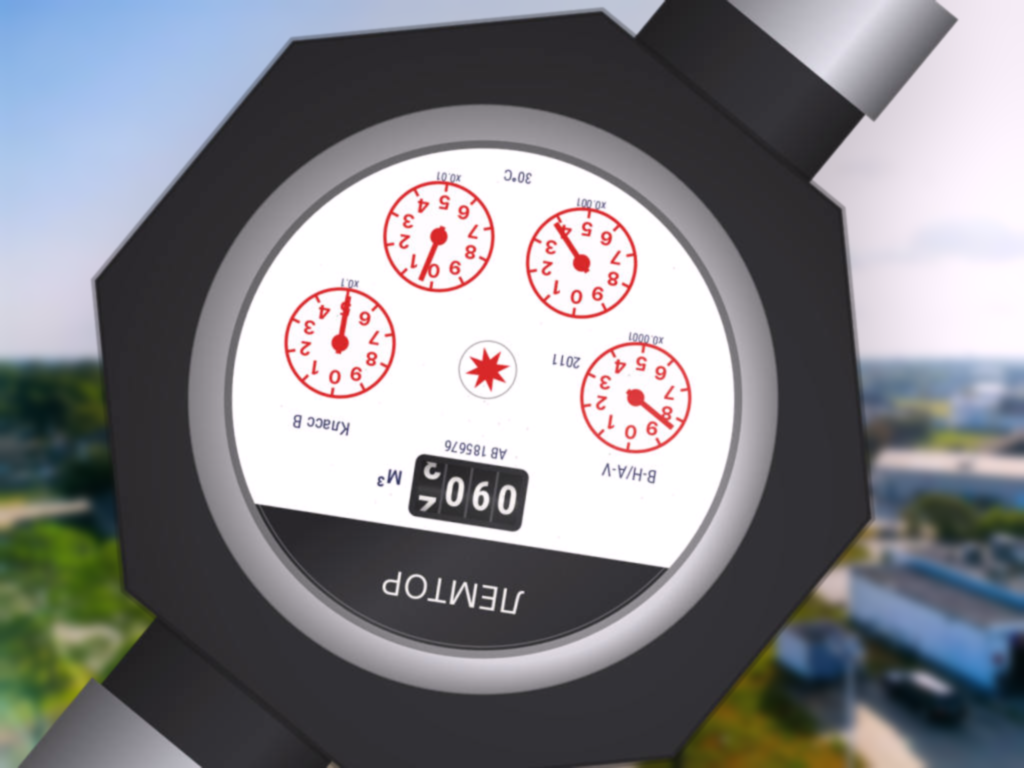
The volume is value=902.5038 unit=m³
